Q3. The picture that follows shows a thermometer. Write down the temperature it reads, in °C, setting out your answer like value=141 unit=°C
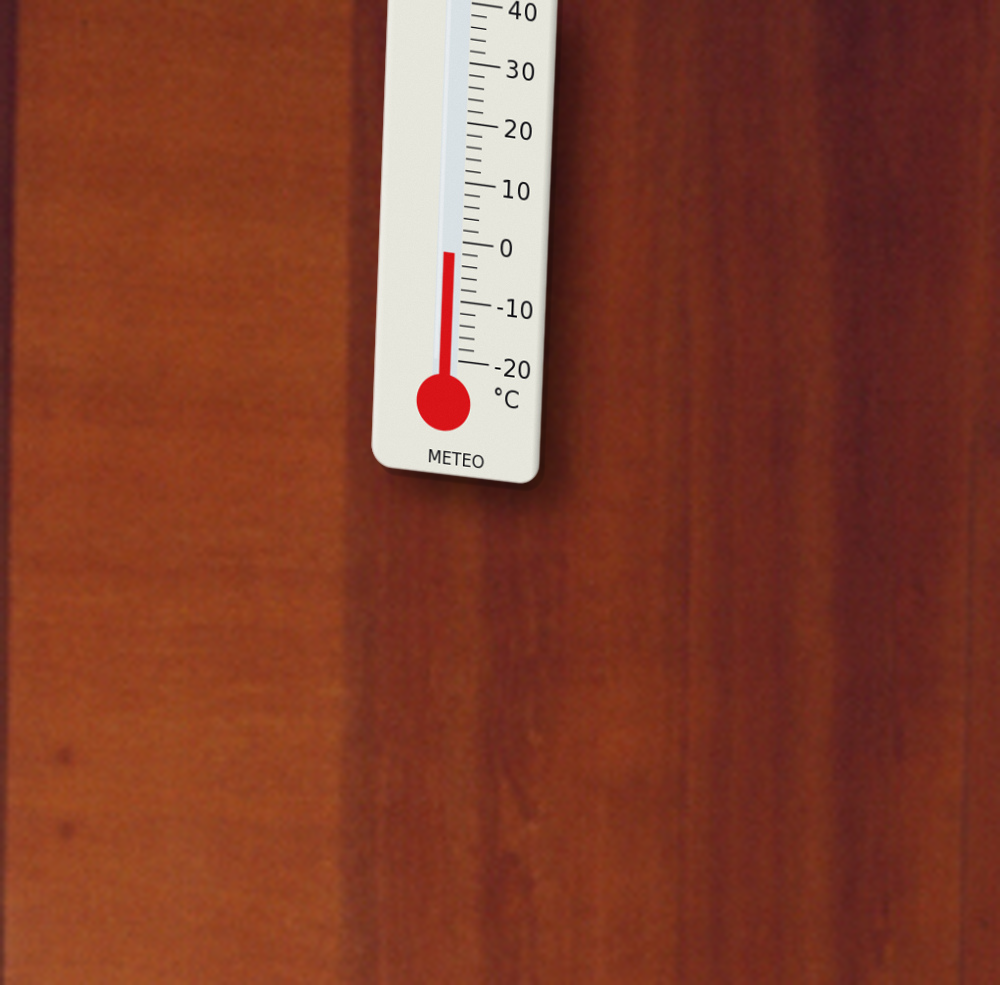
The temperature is value=-2 unit=°C
